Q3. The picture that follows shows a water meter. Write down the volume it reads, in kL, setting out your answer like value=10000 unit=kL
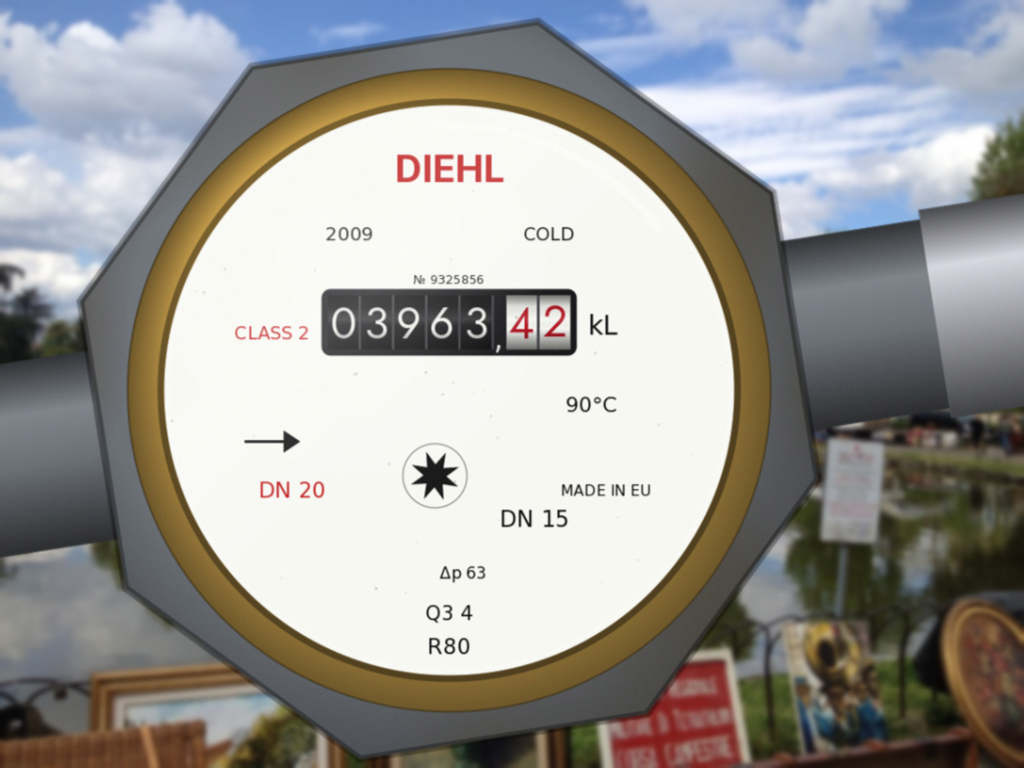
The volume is value=3963.42 unit=kL
